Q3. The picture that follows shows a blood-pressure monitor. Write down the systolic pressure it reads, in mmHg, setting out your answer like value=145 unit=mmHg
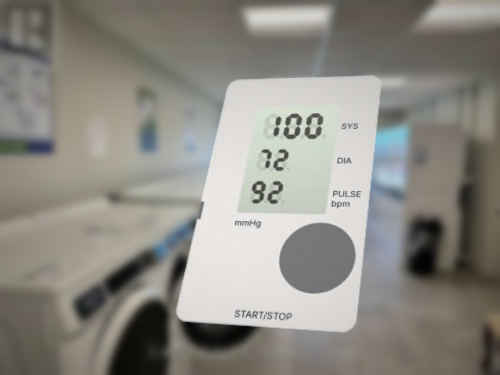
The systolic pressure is value=100 unit=mmHg
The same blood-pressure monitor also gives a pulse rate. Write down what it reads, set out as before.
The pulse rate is value=92 unit=bpm
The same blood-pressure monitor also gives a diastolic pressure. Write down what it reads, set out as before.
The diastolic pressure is value=72 unit=mmHg
